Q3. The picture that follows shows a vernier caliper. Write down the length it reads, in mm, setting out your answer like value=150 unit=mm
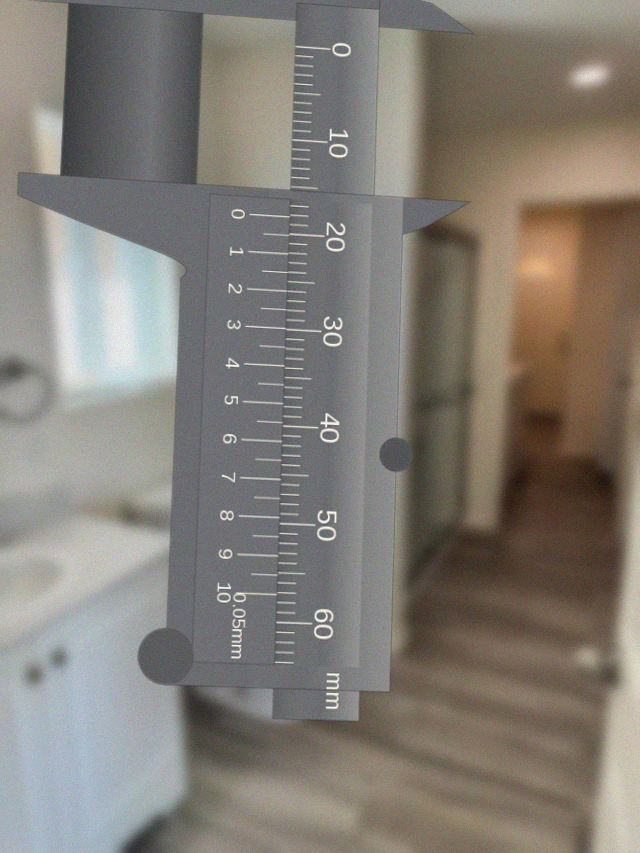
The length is value=18.2 unit=mm
